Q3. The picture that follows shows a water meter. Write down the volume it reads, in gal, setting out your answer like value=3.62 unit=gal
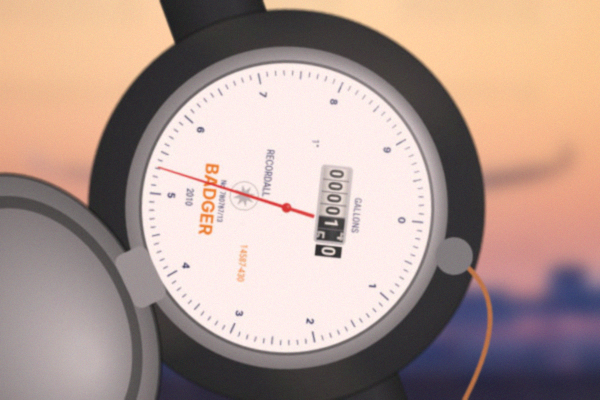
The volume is value=145.3 unit=gal
